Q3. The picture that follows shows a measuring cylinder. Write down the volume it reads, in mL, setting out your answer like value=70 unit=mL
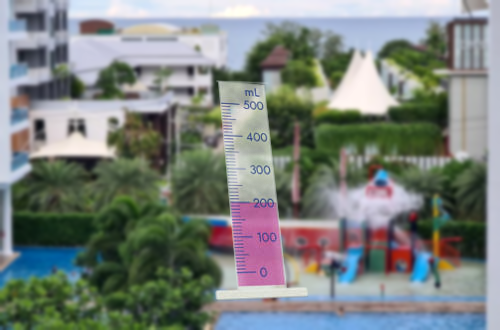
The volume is value=200 unit=mL
